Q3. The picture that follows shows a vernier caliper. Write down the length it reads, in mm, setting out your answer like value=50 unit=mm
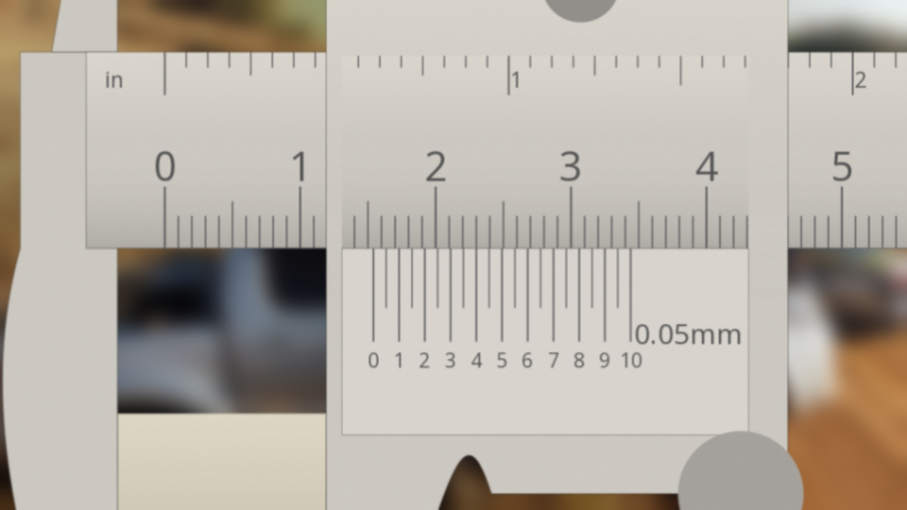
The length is value=15.4 unit=mm
